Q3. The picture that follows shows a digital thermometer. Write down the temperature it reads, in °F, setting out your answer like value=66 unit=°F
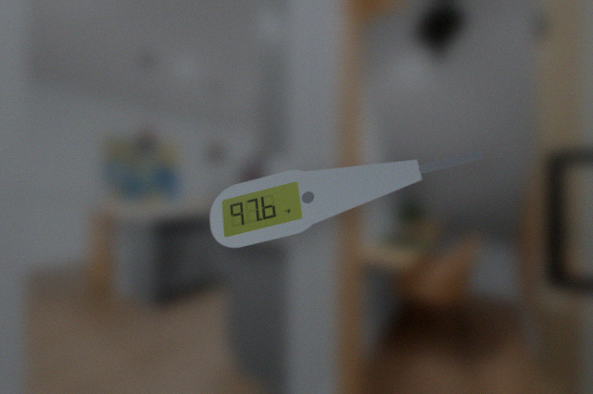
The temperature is value=97.6 unit=°F
